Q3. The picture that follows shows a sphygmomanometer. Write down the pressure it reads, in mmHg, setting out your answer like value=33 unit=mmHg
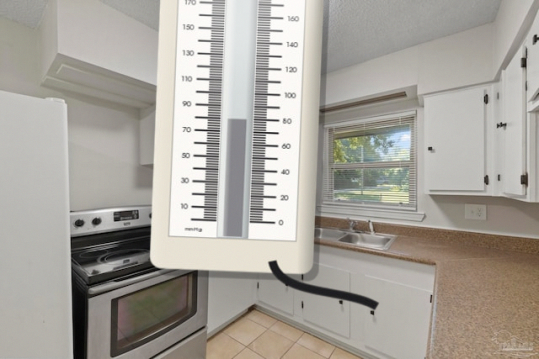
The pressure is value=80 unit=mmHg
